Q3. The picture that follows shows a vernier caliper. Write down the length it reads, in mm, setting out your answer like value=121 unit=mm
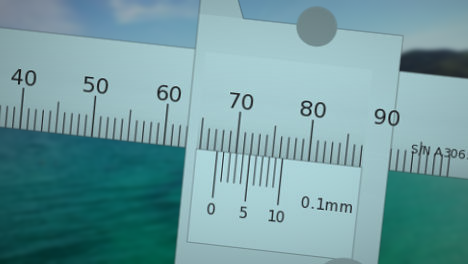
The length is value=67.4 unit=mm
